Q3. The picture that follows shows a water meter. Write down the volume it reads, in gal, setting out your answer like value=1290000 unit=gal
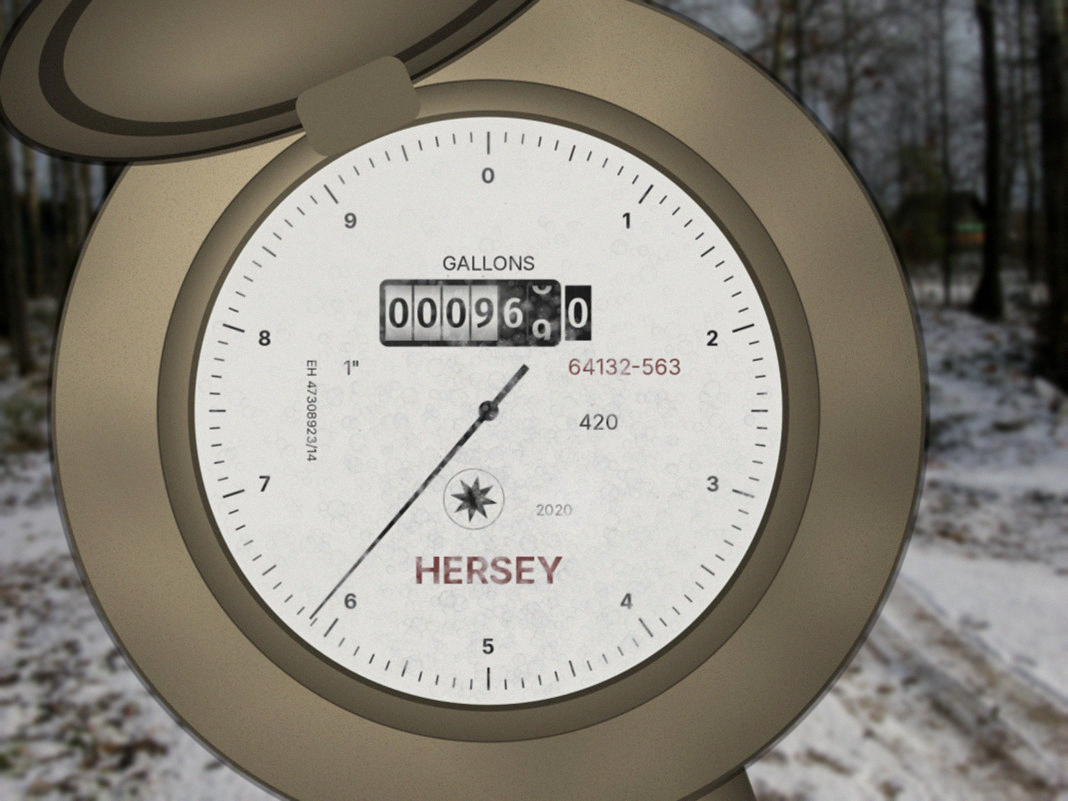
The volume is value=9686.1 unit=gal
